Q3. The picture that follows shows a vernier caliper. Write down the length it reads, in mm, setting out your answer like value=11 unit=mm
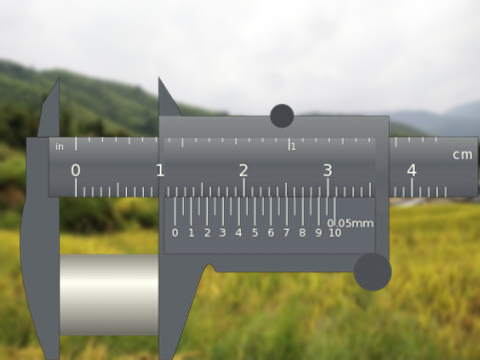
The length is value=11.8 unit=mm
